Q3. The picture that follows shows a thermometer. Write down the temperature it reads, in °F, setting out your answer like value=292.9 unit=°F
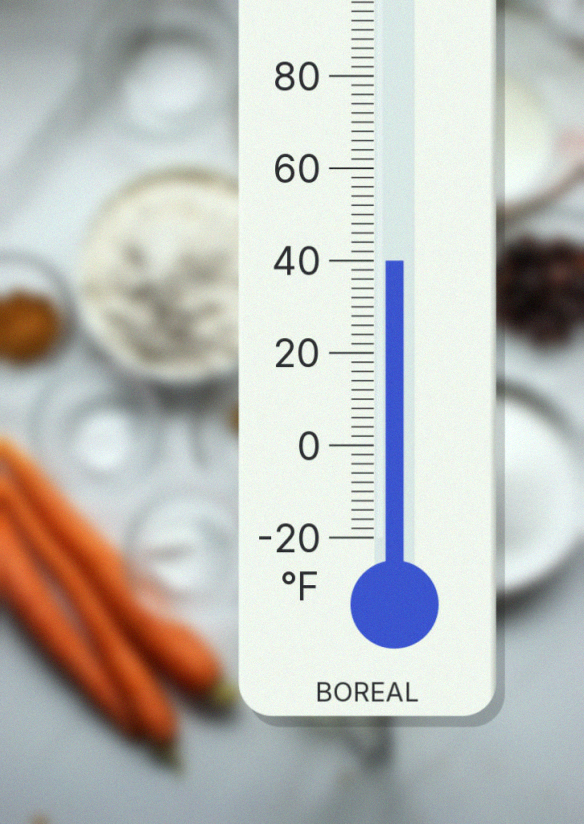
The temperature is value=40 unit=°F
